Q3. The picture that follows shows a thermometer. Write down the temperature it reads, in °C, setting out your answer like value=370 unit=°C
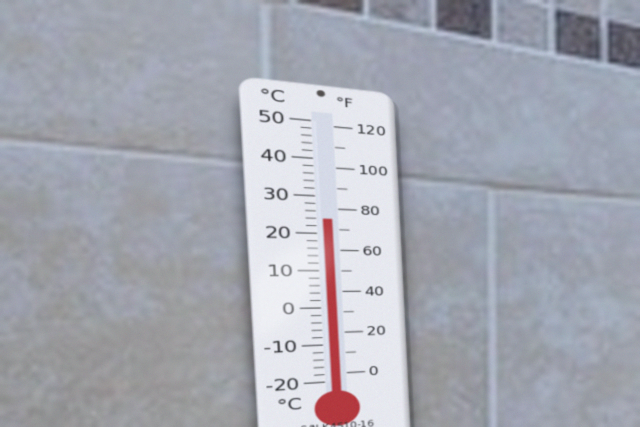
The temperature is value=24 unit=°C
